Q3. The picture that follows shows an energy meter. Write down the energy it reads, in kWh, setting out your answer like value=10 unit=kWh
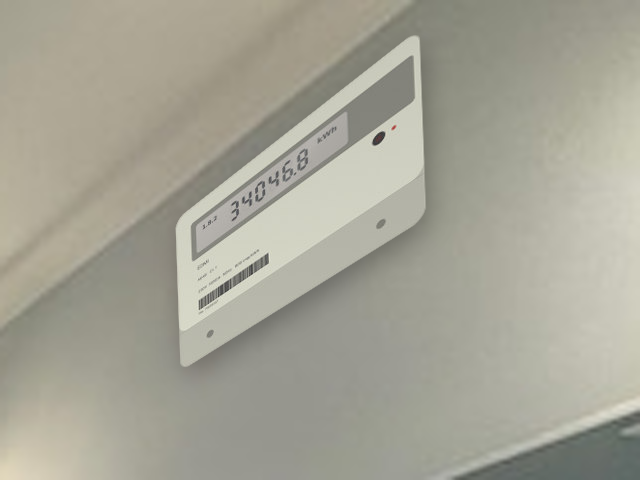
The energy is value=34046.8 unit=kWh
